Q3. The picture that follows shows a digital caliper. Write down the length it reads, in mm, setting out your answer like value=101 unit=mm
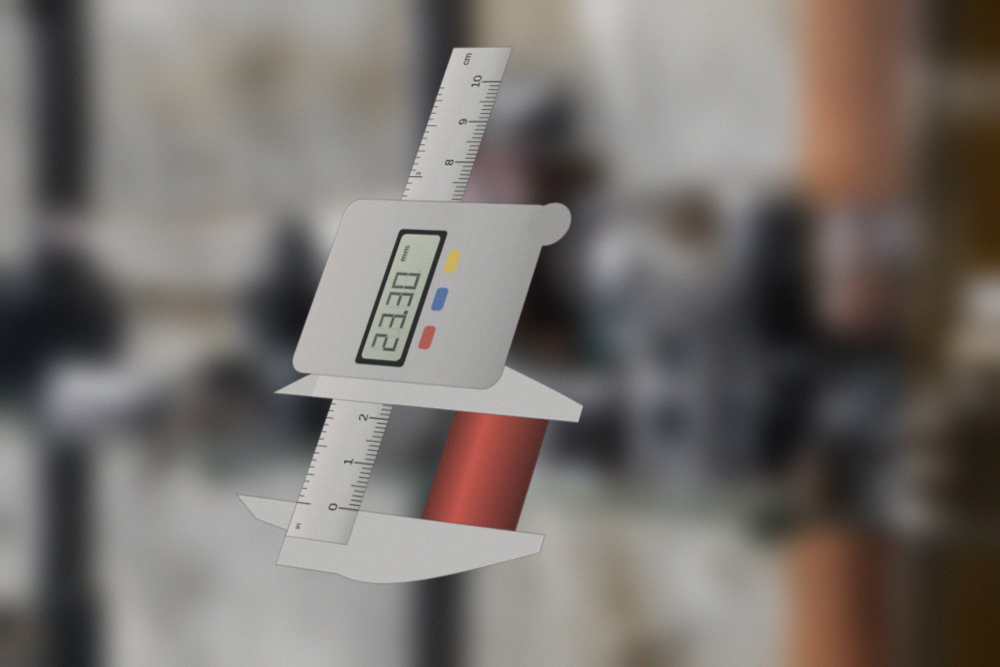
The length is value=23.30 unit=mm
